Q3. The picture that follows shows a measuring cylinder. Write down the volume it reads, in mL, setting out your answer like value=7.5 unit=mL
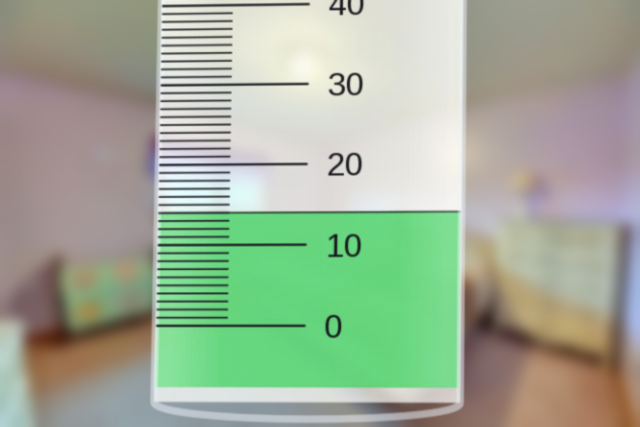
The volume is value=14 unit=mL
